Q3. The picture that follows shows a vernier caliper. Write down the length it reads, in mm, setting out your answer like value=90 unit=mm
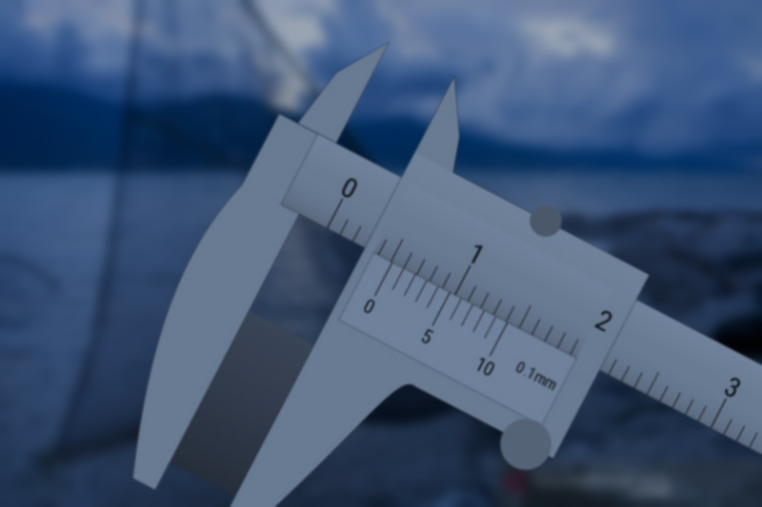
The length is value=5.1 unit=mm
